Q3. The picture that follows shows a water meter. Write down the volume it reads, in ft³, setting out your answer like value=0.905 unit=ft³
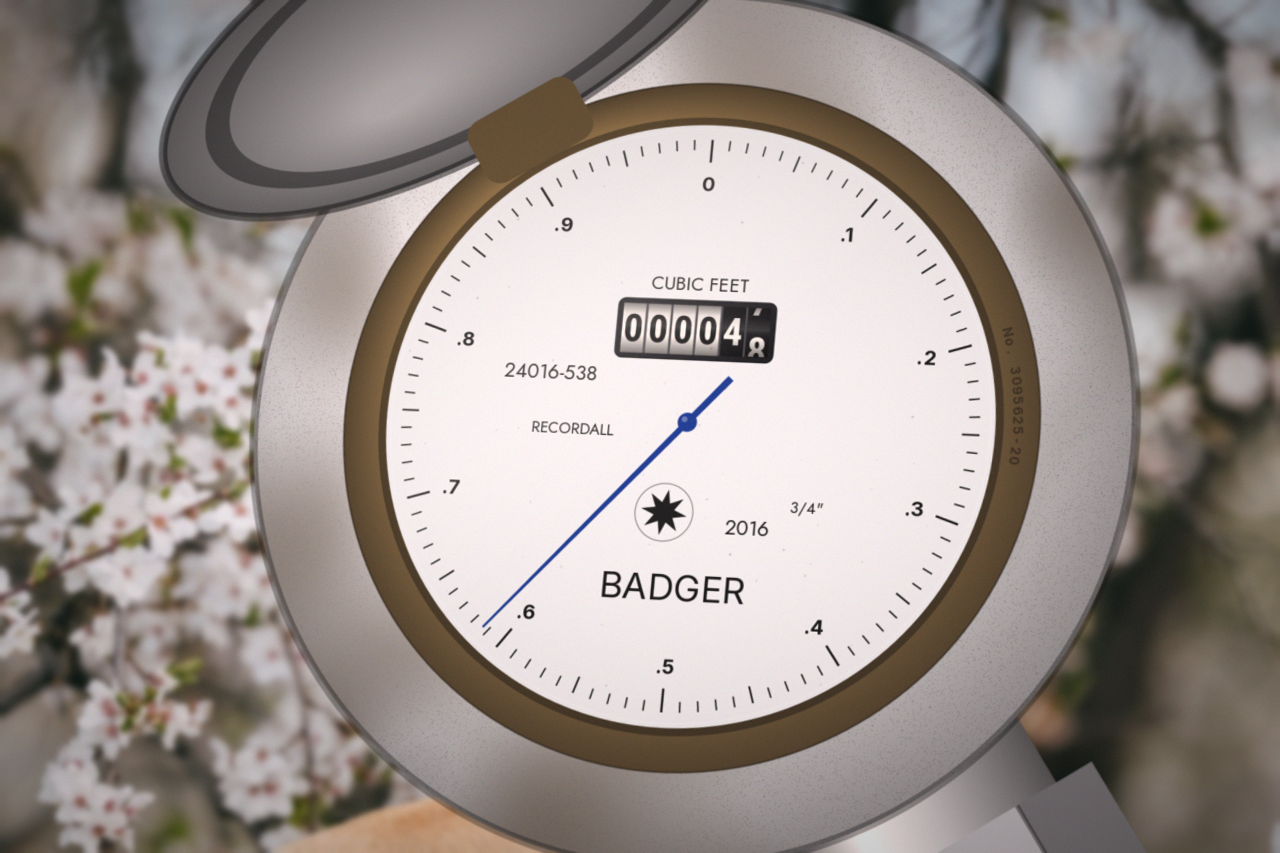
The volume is value=47.61 unit=ft³
